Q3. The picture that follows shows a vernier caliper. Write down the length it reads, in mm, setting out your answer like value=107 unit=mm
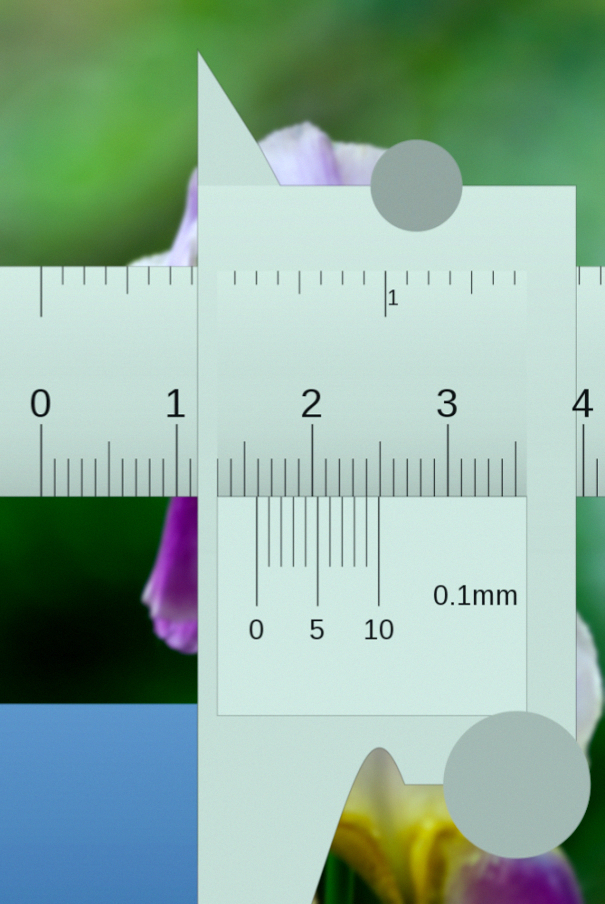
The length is value=15.9 unit=mm
